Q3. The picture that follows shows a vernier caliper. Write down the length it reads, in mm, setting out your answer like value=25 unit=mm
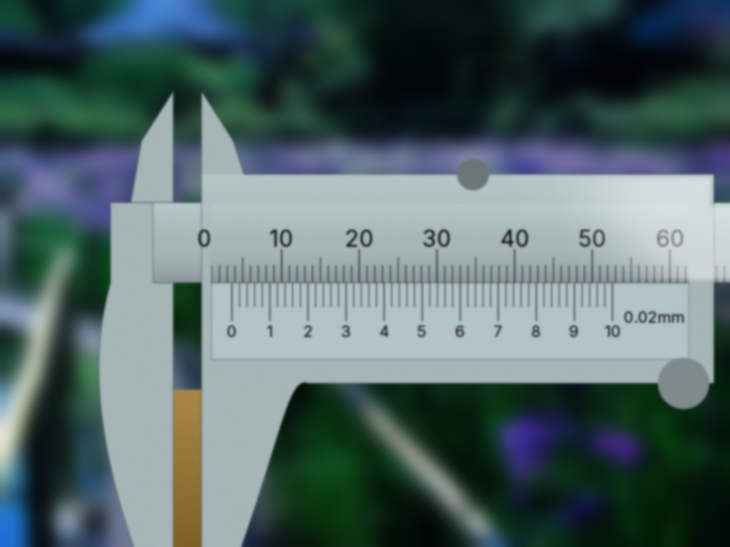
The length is value=3.6 unit=mm
